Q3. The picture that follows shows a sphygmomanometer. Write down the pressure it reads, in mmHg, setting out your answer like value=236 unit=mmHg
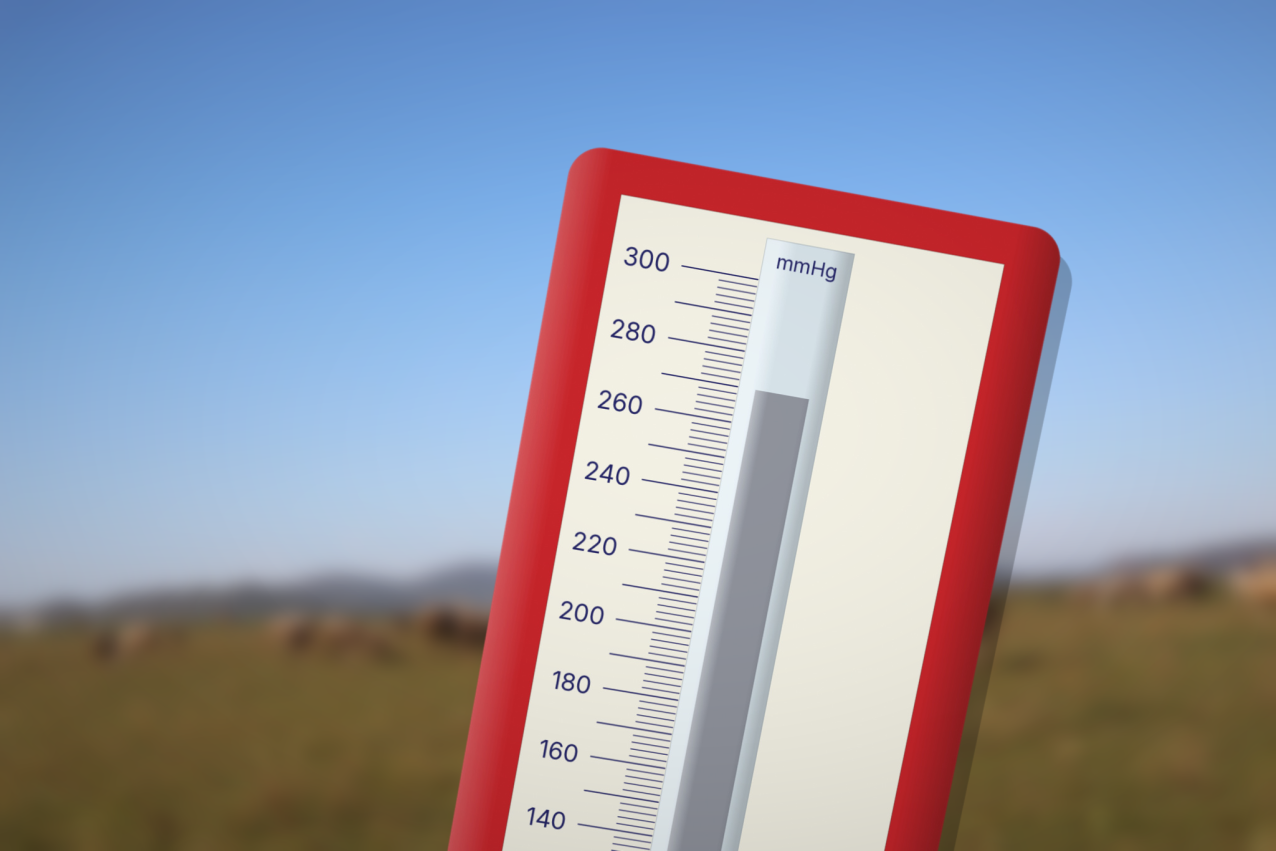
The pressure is value=270 unit=mmHg
